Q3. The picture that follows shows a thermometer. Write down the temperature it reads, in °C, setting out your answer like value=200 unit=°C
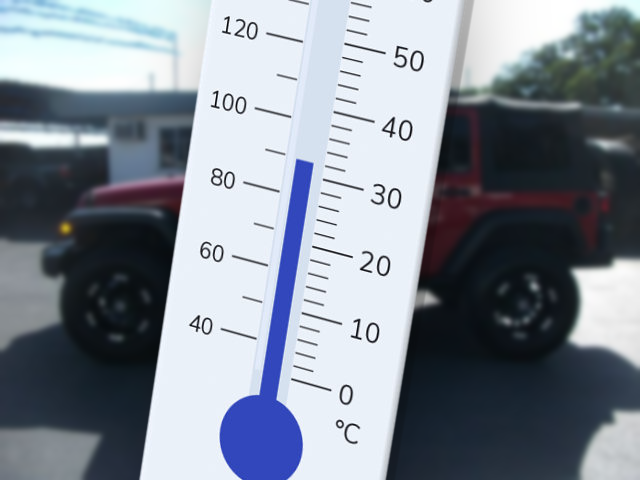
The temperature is value=32 unit=°C
